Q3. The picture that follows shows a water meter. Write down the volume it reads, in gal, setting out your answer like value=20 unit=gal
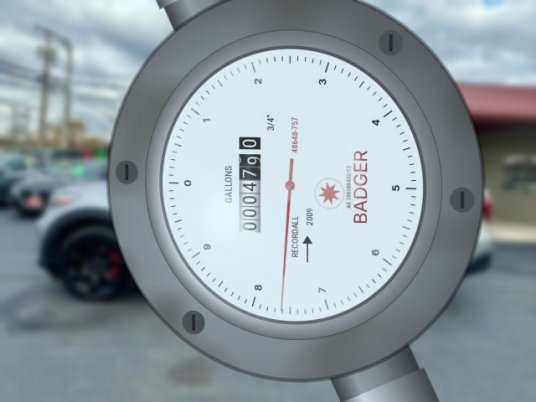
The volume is value=4787.6 unit=gal
